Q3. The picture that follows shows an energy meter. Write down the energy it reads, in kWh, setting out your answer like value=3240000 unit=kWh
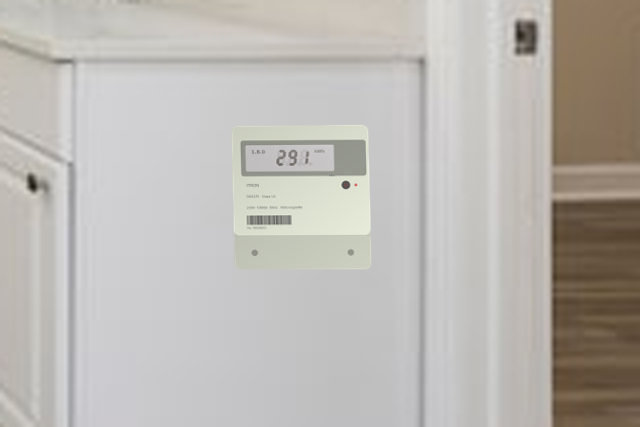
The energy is value=291 unit=kWh
